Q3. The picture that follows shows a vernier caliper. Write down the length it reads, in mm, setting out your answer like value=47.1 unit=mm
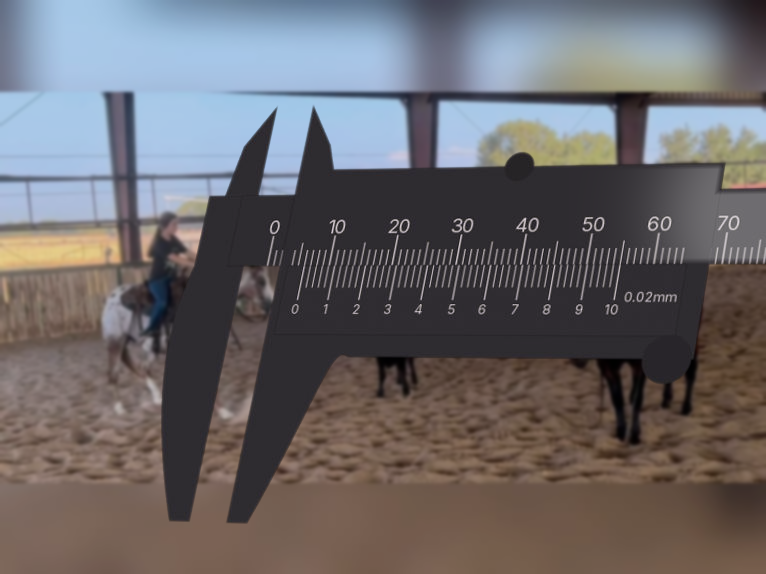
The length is value=6.0 unit=mm
